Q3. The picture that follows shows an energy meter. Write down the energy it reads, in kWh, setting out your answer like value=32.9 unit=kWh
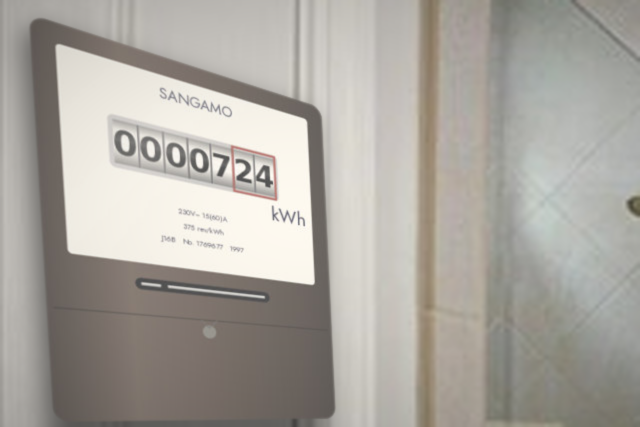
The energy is value=7.24 unit=kWh
